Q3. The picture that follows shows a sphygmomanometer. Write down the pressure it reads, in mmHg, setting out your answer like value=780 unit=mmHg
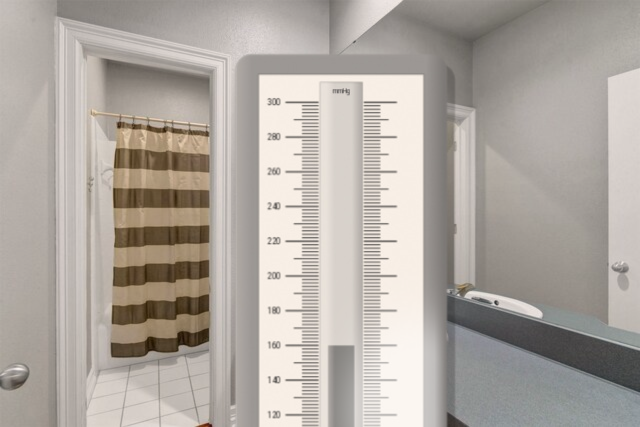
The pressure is value=160 unit=mmHg
